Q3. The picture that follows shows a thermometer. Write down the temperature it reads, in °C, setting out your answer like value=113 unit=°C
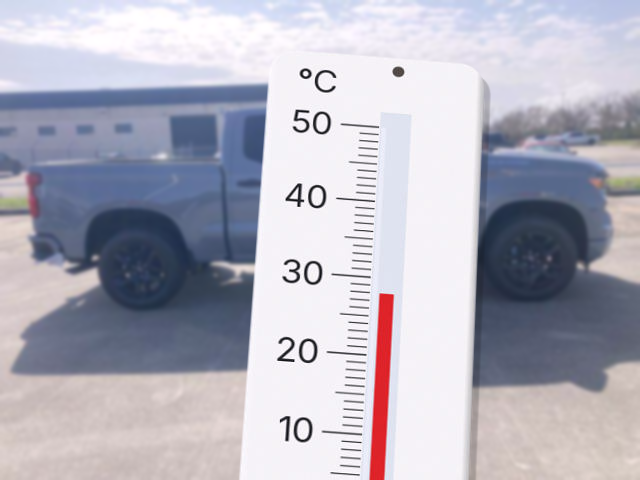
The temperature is value=28 unit=°C
